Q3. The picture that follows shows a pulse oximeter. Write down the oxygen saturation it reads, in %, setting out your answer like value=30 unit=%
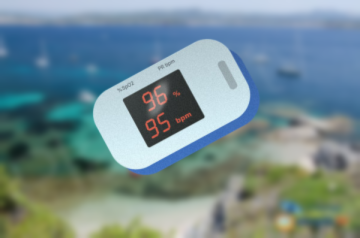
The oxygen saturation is value=96 unit=%
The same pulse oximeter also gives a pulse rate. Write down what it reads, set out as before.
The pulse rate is value=95 unit=bpm
